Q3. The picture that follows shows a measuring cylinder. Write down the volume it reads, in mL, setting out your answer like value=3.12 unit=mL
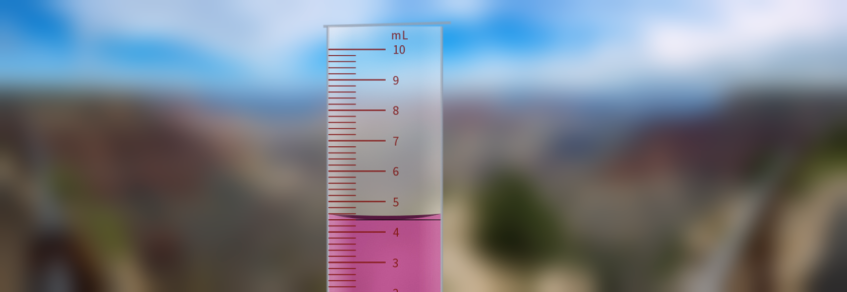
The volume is value=4.4 unit=mL
